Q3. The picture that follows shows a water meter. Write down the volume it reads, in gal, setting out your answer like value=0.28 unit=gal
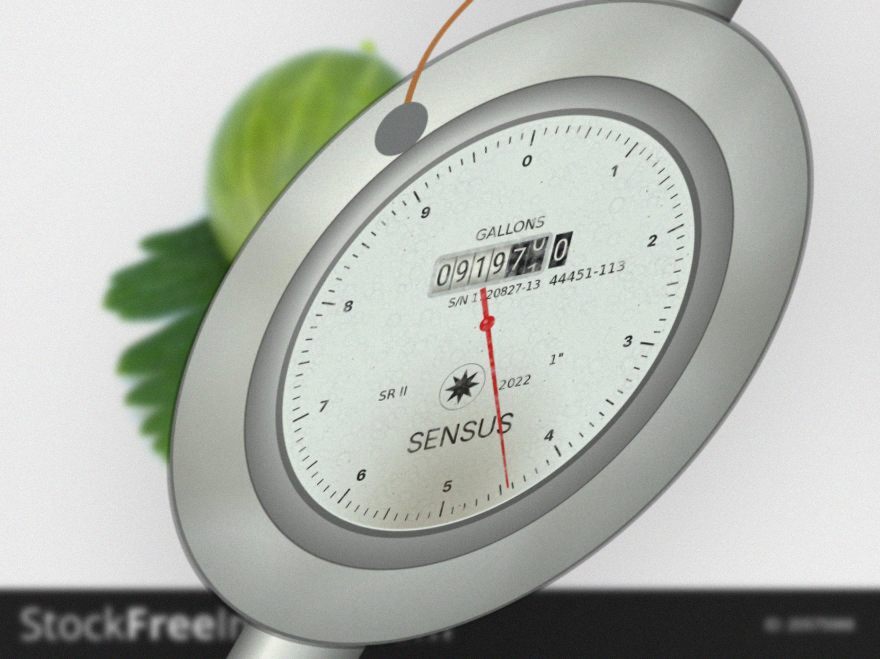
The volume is value=919704.4 unit=gal
